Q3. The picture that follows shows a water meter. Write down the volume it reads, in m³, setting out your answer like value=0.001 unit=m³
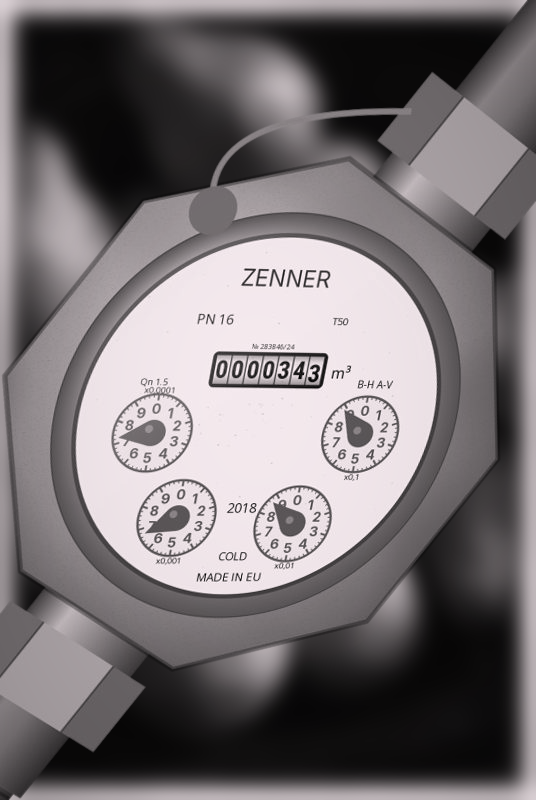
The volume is value=342.8867 unit=m³
